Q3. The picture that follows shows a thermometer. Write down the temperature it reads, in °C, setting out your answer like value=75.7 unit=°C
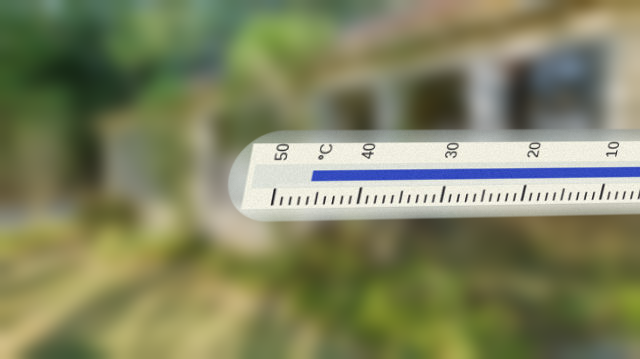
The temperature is value=46 unit=°C
